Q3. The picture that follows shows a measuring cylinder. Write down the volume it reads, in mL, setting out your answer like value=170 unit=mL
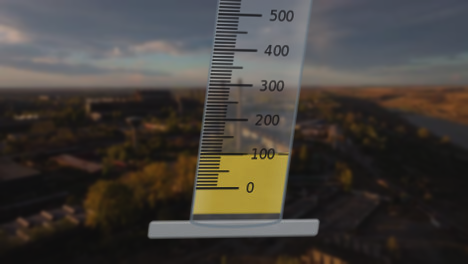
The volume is value=100 unit=mL
